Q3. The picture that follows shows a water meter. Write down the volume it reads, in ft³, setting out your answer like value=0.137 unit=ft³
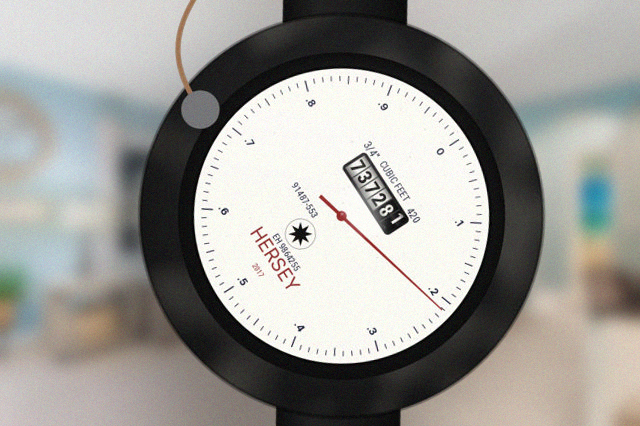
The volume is value=737281.21 unit=ft³
